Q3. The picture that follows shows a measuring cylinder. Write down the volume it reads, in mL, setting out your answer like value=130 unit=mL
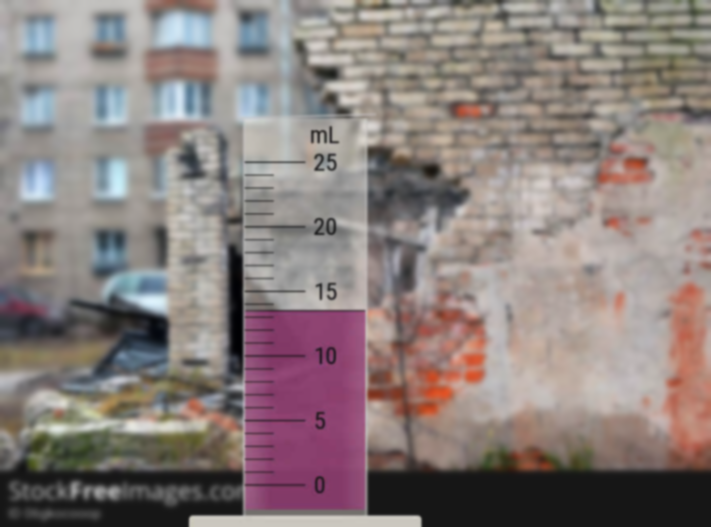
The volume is value=13.5 unit=mL
